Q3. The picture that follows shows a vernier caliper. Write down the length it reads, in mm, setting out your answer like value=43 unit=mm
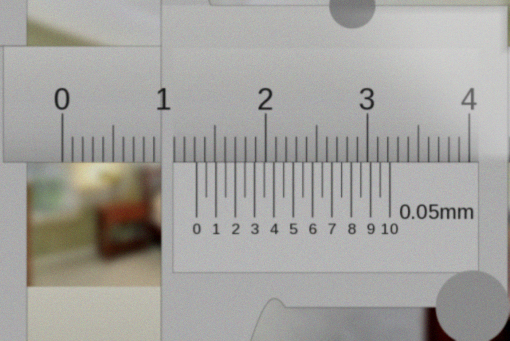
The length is value=13.2 unit=mm
